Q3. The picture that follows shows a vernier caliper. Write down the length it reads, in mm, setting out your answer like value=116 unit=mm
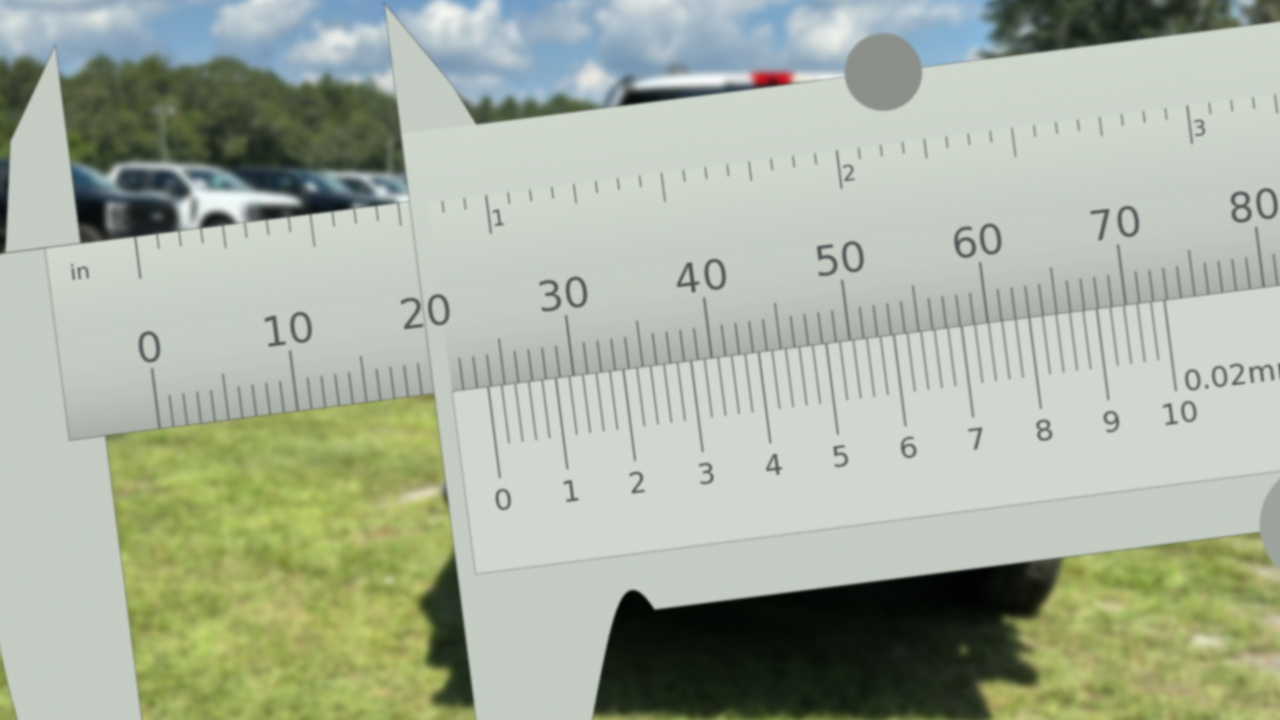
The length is value=23.8 unit=mm
